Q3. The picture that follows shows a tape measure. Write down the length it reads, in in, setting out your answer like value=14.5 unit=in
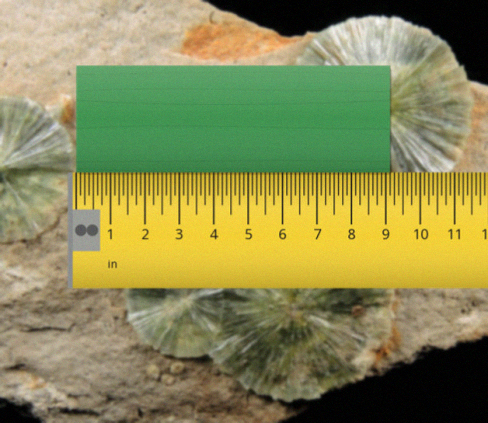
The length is value=9.125 unit=in
